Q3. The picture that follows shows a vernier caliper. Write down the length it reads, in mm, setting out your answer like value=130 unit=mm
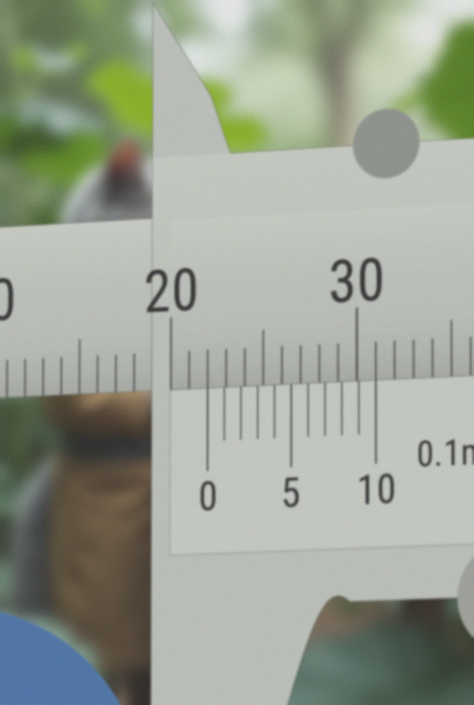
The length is value=22.0 unit=mm
